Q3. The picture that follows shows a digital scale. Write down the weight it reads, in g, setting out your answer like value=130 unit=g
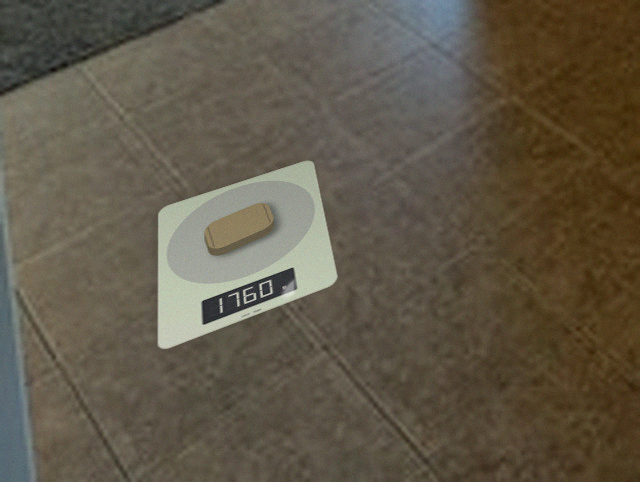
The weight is value=1760 unit=g
